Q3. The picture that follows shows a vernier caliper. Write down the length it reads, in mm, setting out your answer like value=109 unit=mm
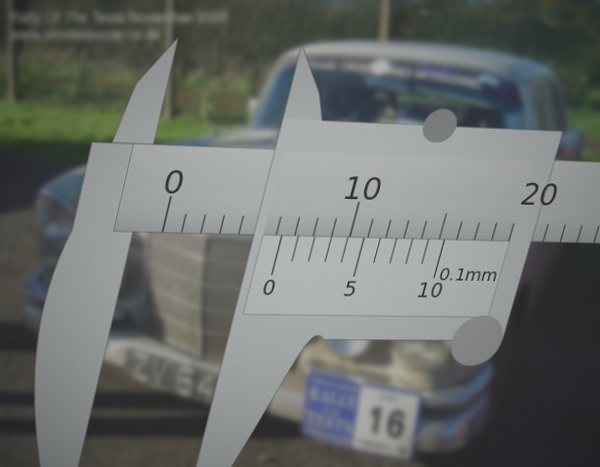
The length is value=6.3 unit=mm
